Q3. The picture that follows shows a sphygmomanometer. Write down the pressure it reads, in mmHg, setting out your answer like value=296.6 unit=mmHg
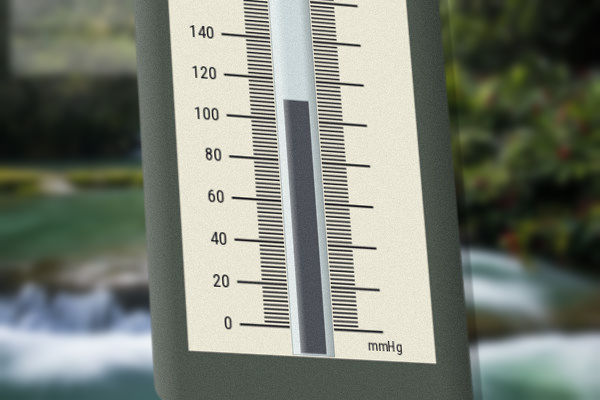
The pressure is value=110 unit=mmHg
